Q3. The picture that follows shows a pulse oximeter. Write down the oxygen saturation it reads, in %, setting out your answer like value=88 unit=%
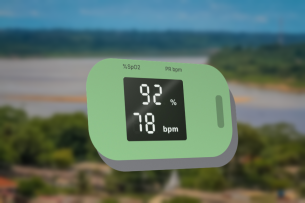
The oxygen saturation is value=92 unit=%
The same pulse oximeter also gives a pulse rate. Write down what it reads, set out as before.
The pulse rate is value=78 unit=bpm
